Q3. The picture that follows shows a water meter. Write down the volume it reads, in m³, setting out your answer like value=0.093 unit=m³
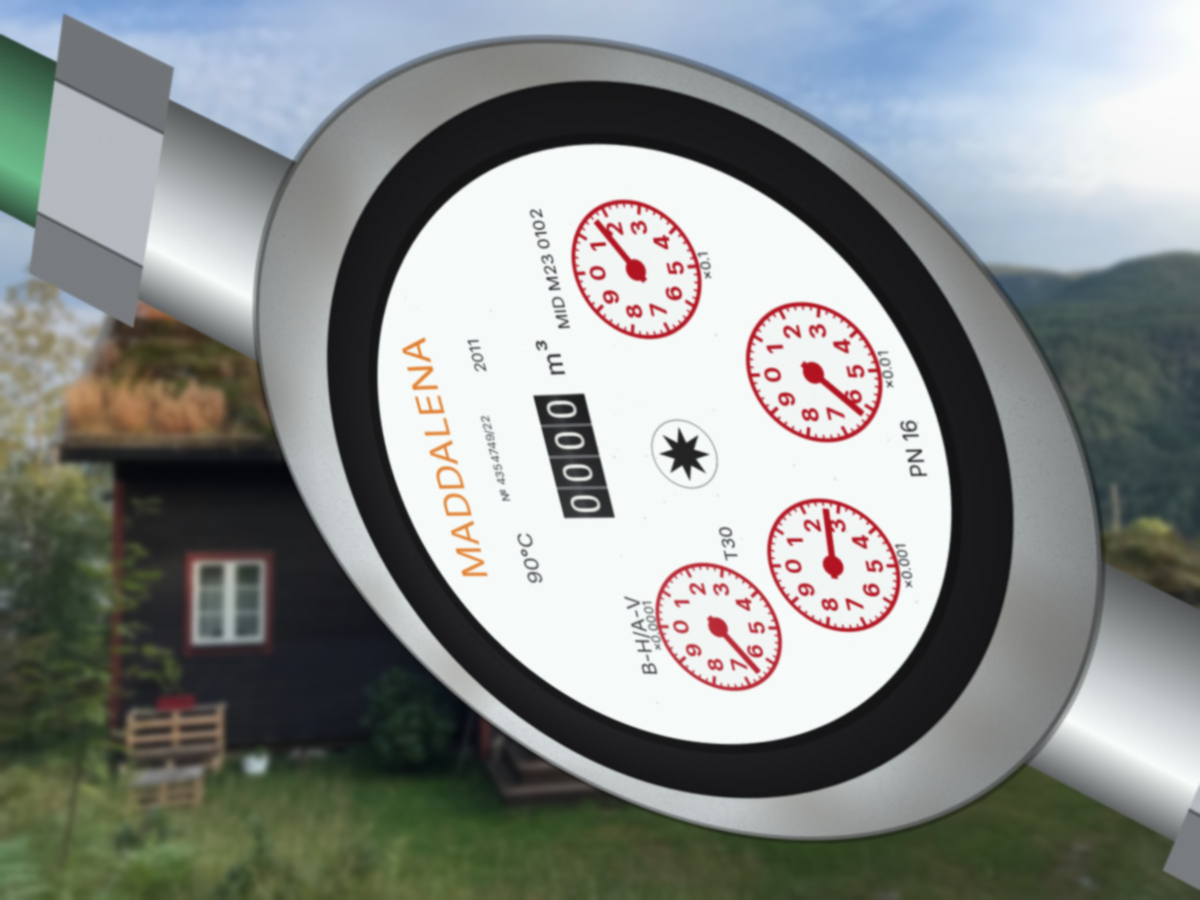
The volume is value=0.1626 unit=m³
